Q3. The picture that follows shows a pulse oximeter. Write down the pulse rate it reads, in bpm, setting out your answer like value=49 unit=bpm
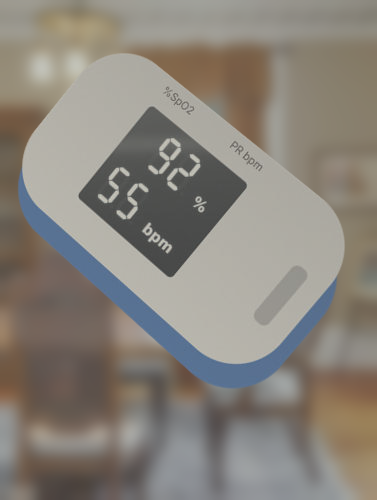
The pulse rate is value=55 unit=bpm
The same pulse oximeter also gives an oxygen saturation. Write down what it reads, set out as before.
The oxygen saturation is value=92 unit=%
